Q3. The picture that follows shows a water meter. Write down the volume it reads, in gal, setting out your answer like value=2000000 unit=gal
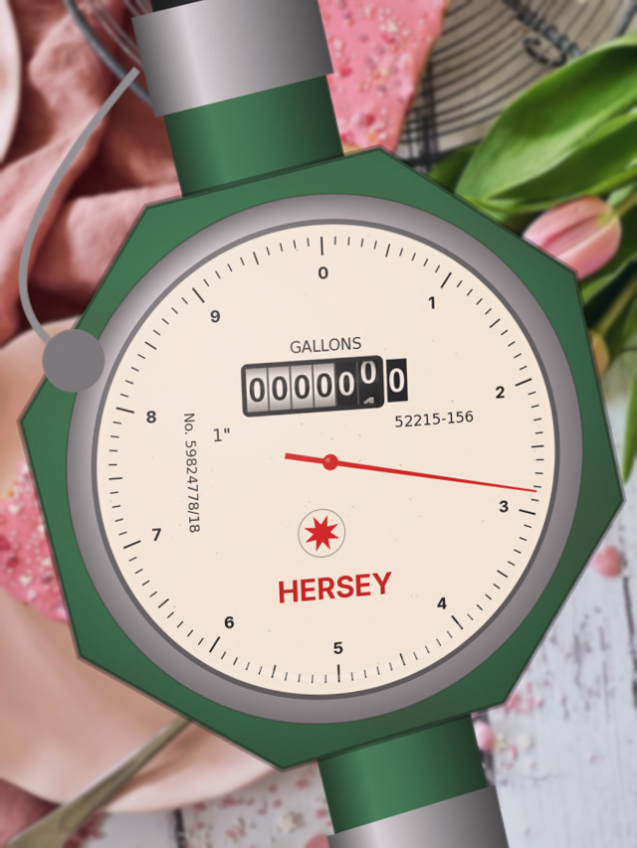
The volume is value=2.8 unit=gal
